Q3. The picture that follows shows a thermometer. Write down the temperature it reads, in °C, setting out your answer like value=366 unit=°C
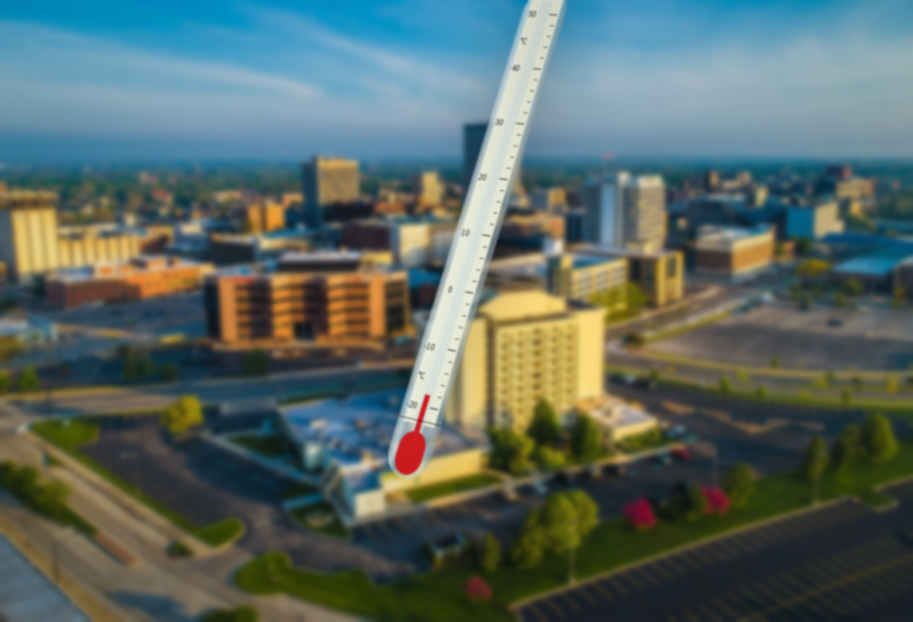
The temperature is value=-18 unit=°C
